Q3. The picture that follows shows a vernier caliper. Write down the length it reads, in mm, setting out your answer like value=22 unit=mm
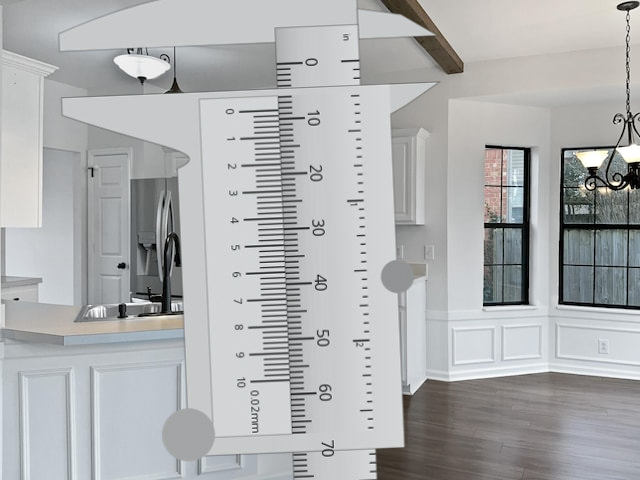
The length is value=8.4 unit=mm
